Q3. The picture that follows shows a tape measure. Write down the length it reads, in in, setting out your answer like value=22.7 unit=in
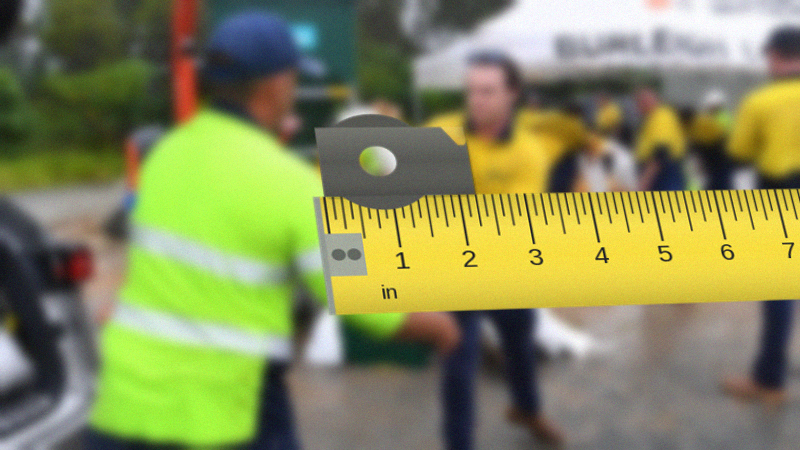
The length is value=2.25 unit=in
